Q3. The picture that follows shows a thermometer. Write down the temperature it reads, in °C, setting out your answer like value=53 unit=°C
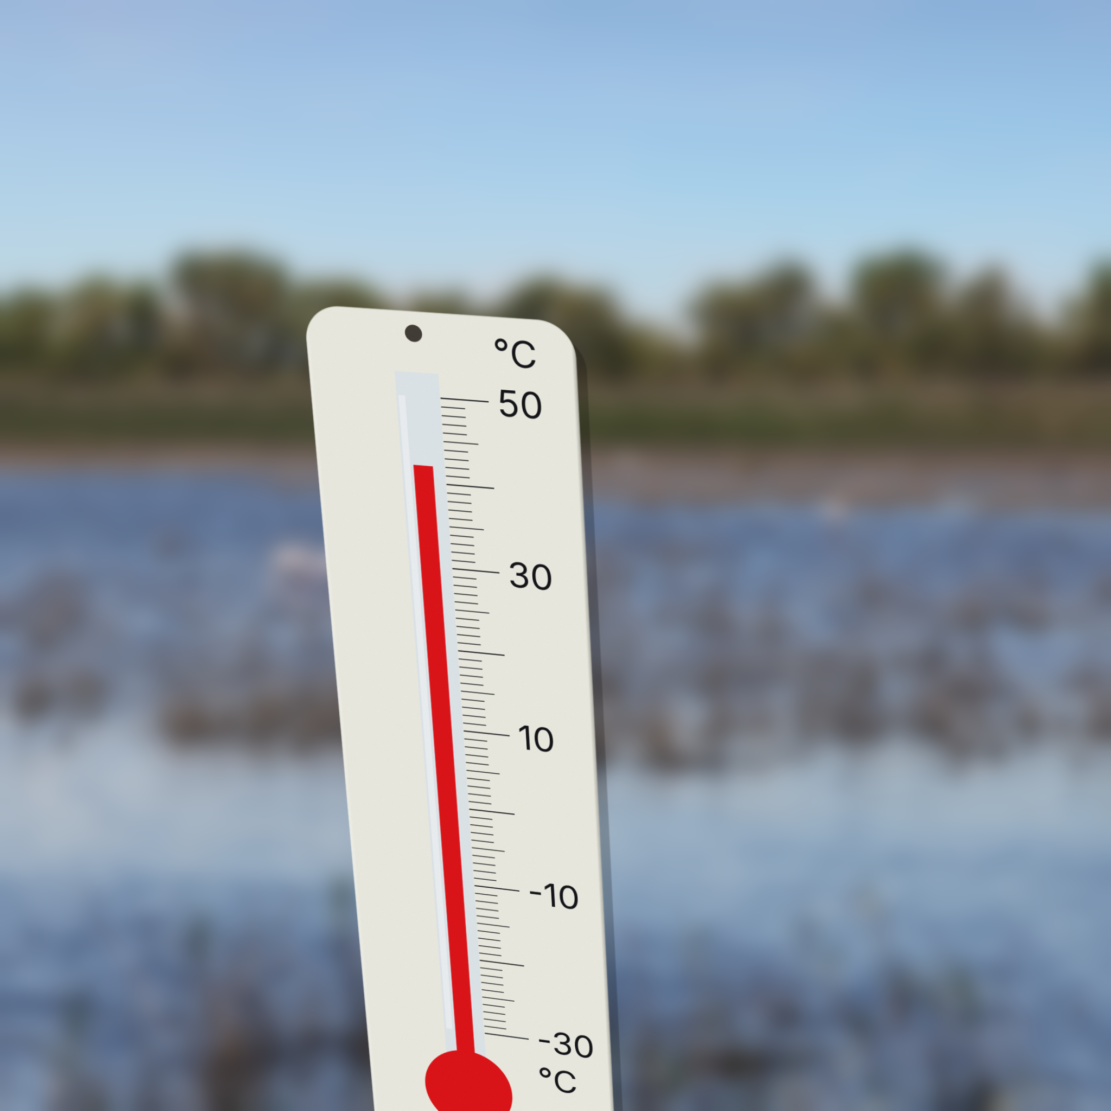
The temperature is value=42 unit=°C
